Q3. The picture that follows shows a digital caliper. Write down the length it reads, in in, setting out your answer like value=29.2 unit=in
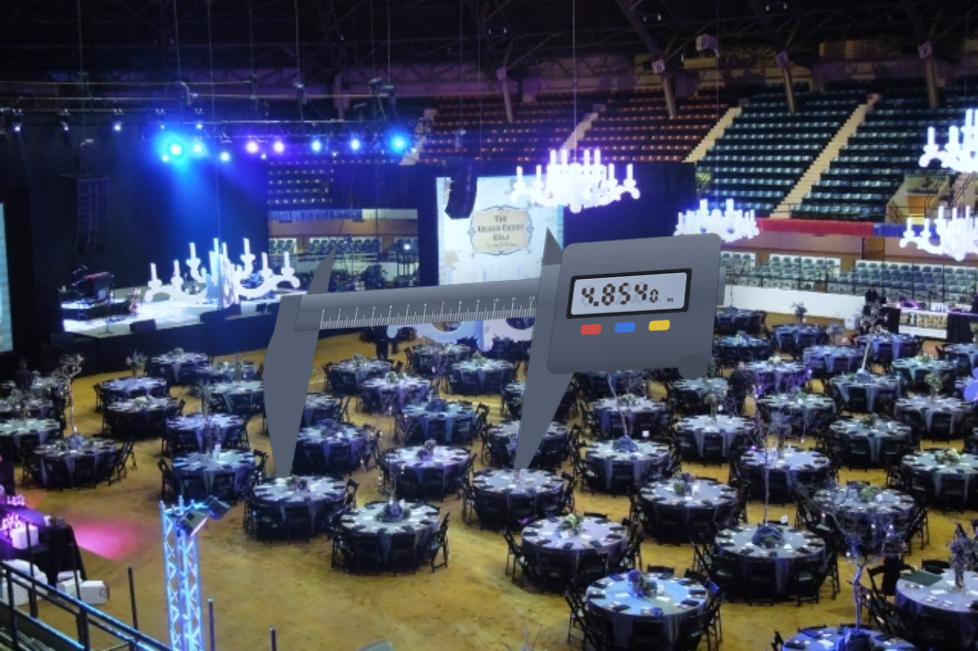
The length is value=4.8540 unit=in
